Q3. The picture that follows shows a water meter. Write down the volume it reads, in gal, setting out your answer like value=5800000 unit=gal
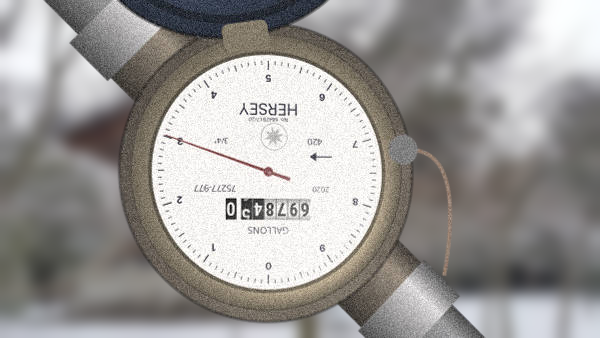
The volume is value=6978453.0 unit=gal
